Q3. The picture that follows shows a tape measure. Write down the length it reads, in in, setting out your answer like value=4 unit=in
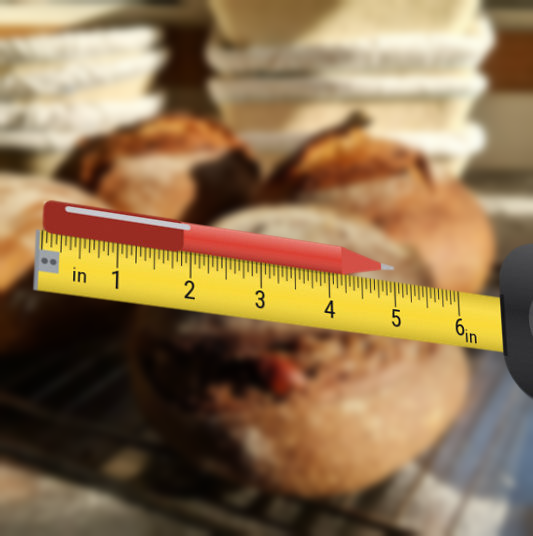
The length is value=5 unit=in
